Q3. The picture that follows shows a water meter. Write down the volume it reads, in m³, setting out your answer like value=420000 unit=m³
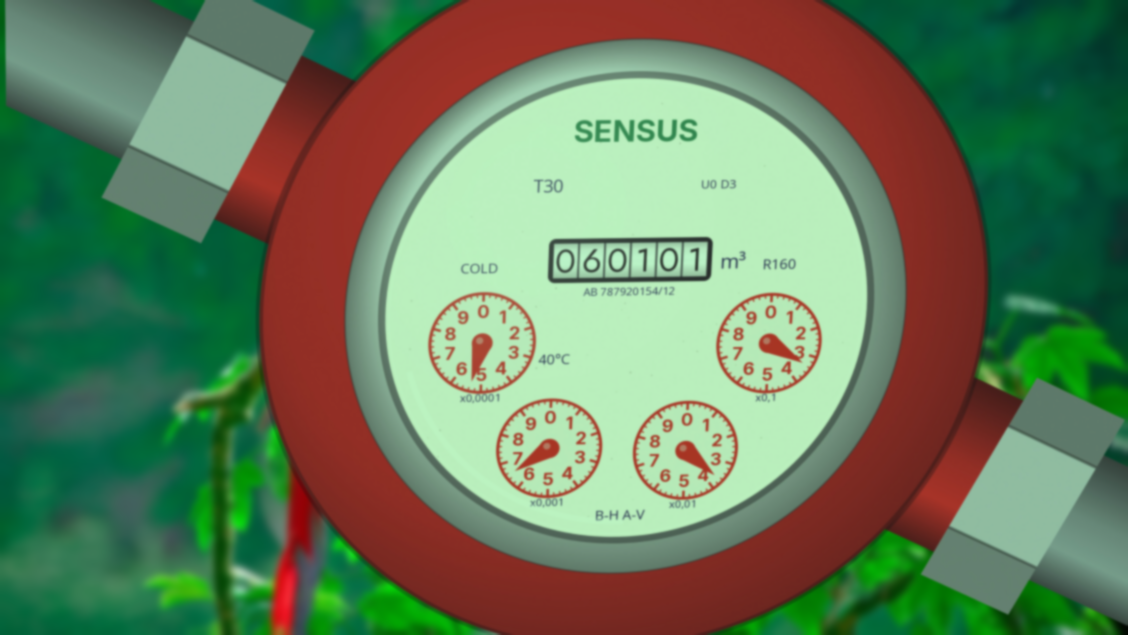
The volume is value=60101.3365 unit=m³
